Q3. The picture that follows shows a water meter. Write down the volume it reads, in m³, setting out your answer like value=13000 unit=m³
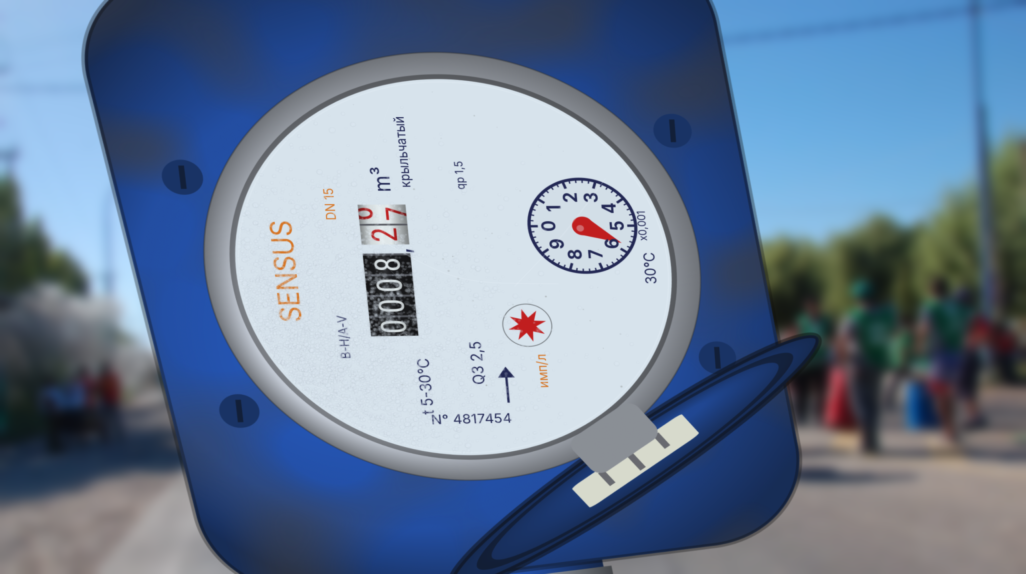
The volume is value=8.265 unit=m³
